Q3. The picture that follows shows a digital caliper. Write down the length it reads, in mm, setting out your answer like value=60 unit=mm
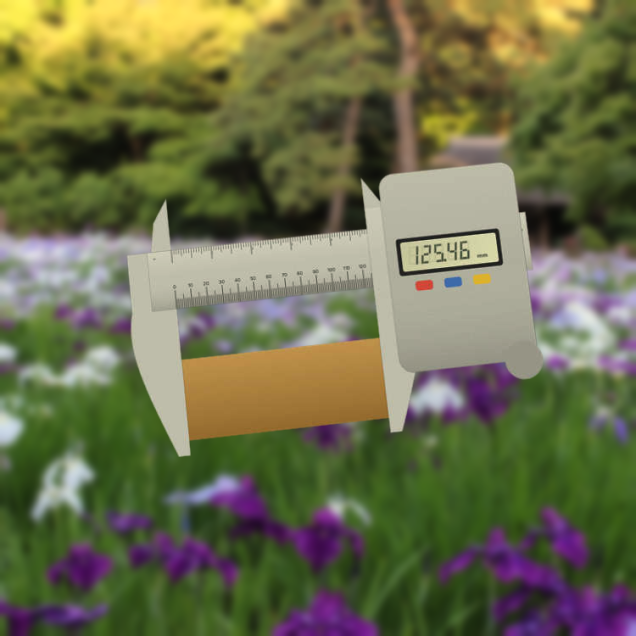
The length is value=125.46 unit=mm
